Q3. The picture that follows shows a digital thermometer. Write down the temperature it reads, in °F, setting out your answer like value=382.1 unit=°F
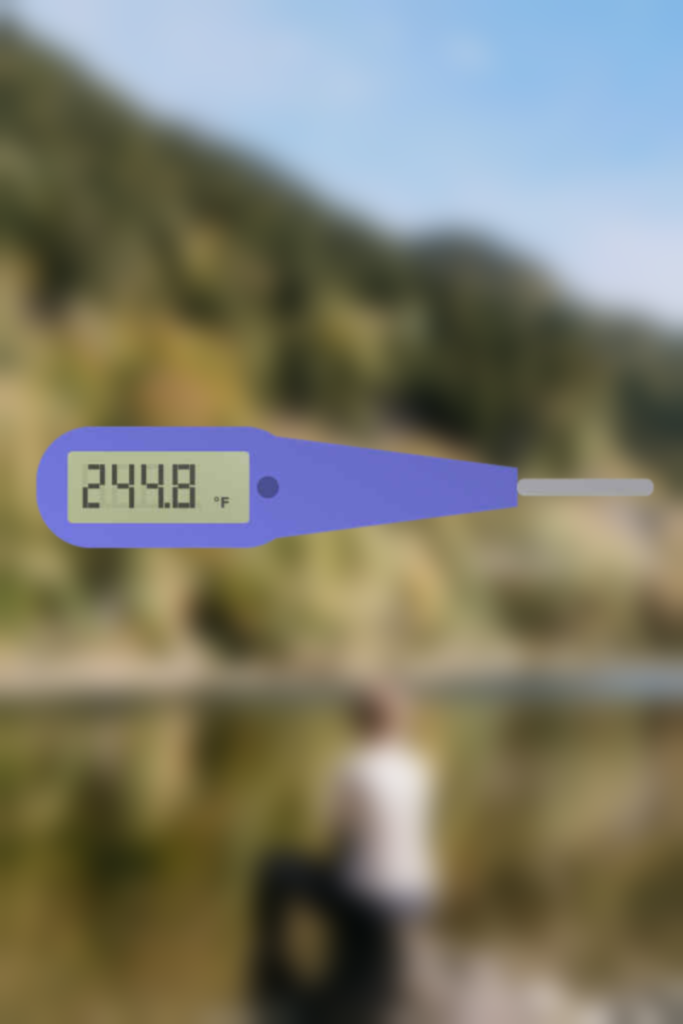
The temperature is value=244.8 unit=°F
